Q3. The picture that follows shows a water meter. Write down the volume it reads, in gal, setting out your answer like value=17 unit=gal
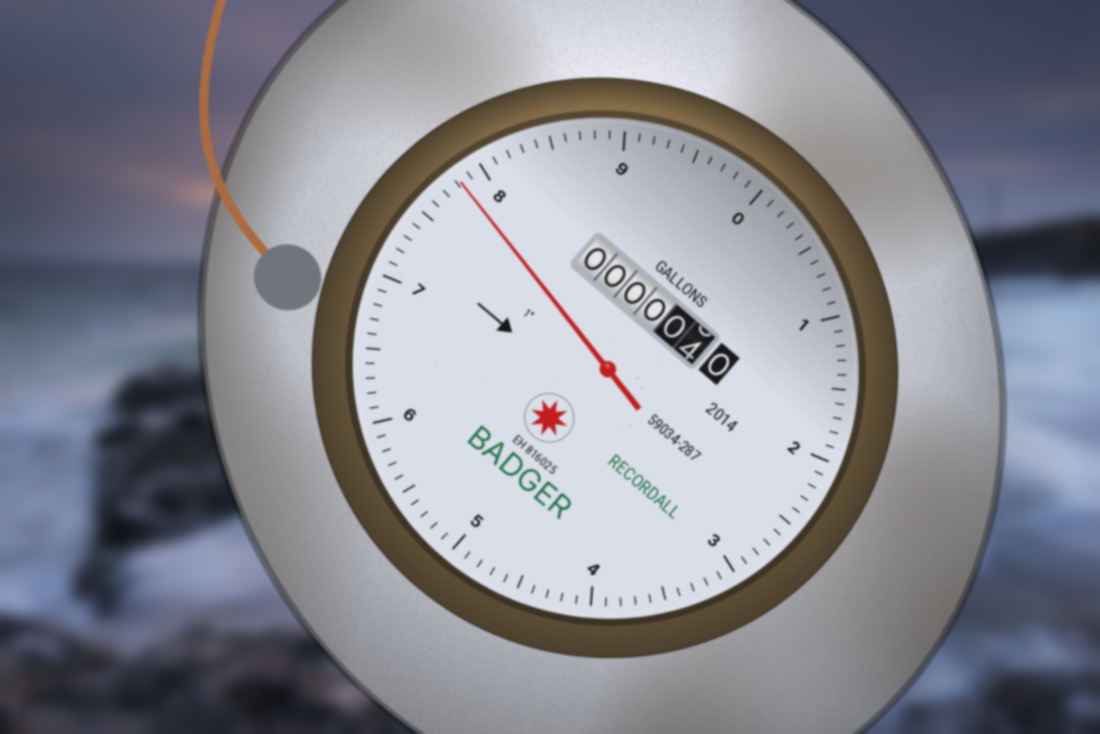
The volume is value=37.8 unit=gal
